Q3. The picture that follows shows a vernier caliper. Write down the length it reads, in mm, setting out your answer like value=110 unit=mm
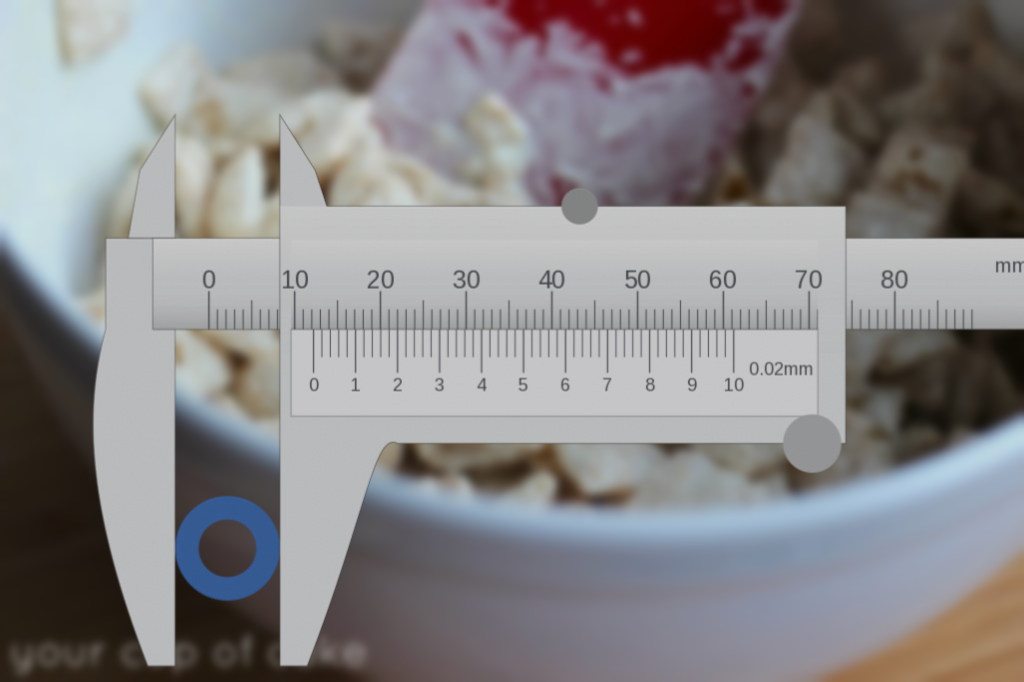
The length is value=12.2 unit=mm
